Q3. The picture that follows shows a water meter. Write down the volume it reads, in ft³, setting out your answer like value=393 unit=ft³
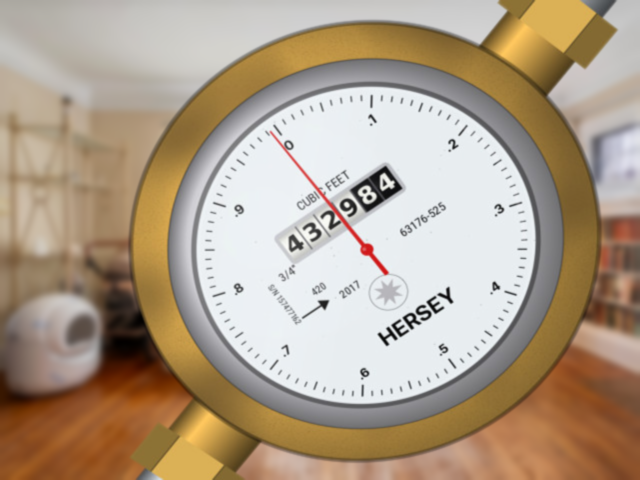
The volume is value=432983.99 unit=ft³
